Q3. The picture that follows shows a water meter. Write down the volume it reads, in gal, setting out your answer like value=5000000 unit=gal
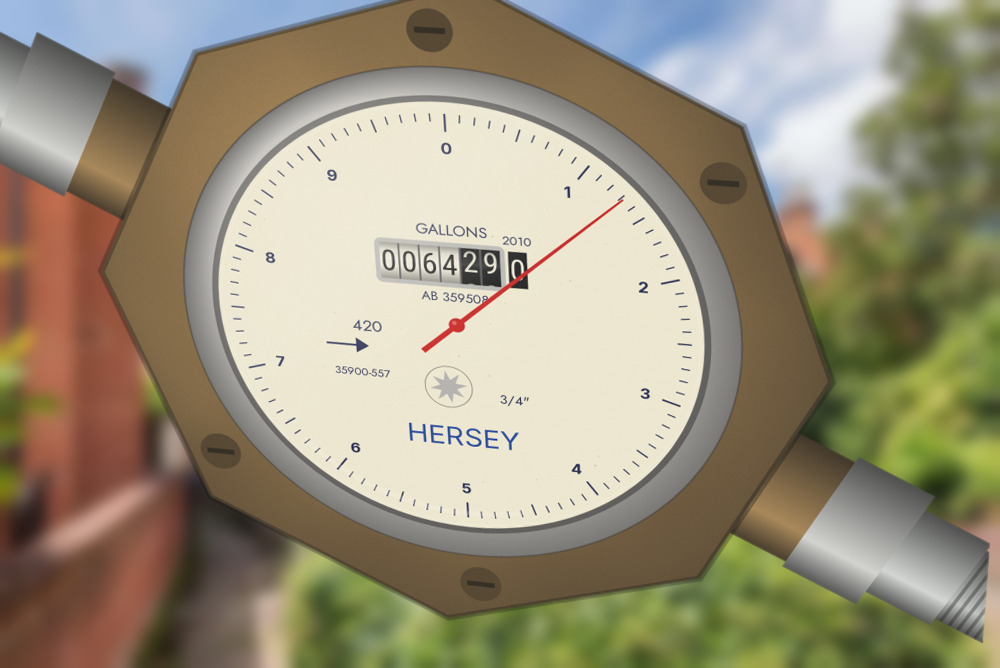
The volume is value=64291.3 unit=gal
